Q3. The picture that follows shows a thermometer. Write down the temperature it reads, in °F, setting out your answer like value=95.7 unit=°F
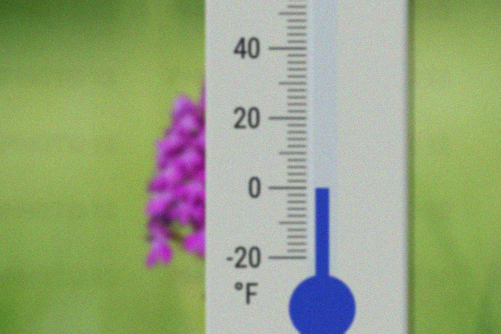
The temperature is value=0 unit=°F
